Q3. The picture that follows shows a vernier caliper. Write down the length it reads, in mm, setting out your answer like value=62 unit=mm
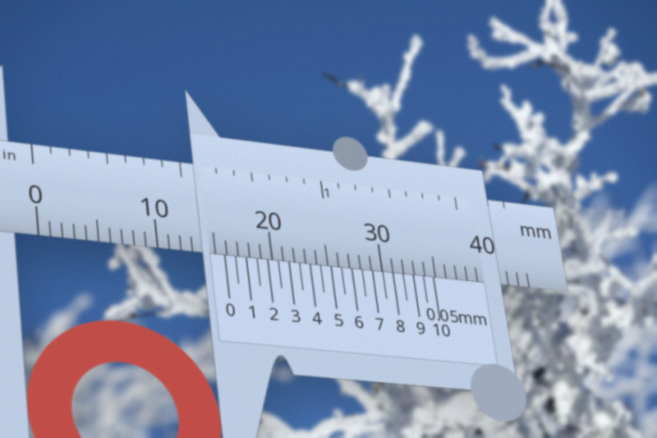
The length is value=15.8 unit=mm
